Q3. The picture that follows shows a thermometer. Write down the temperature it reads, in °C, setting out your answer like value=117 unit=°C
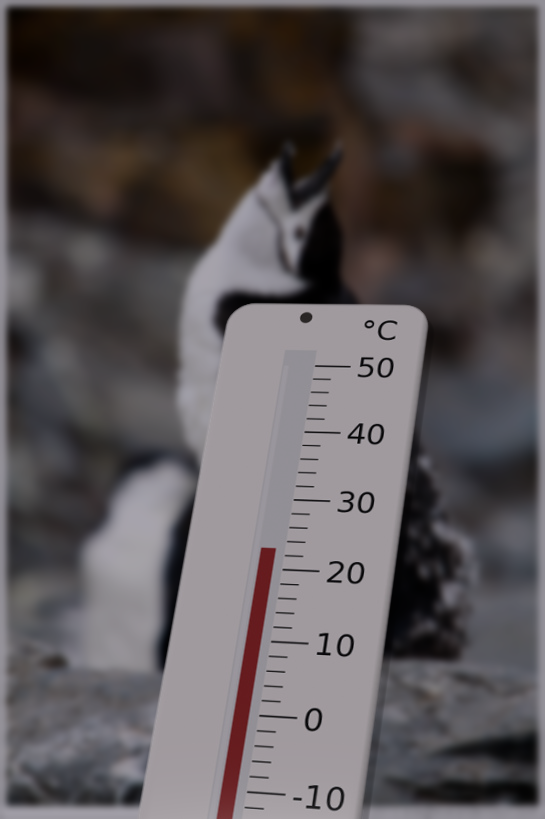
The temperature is value=23 unit=°C
